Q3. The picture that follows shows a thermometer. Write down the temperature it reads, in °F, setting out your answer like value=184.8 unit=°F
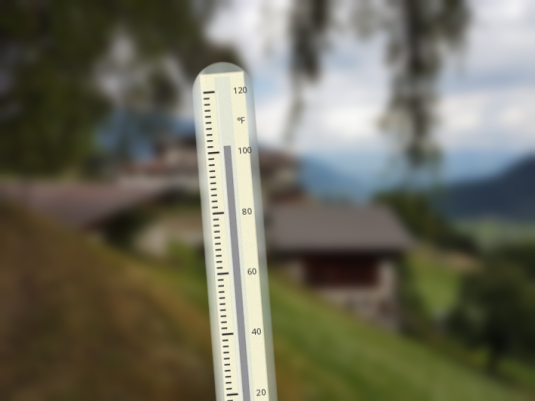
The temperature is value=102 unit=°F
